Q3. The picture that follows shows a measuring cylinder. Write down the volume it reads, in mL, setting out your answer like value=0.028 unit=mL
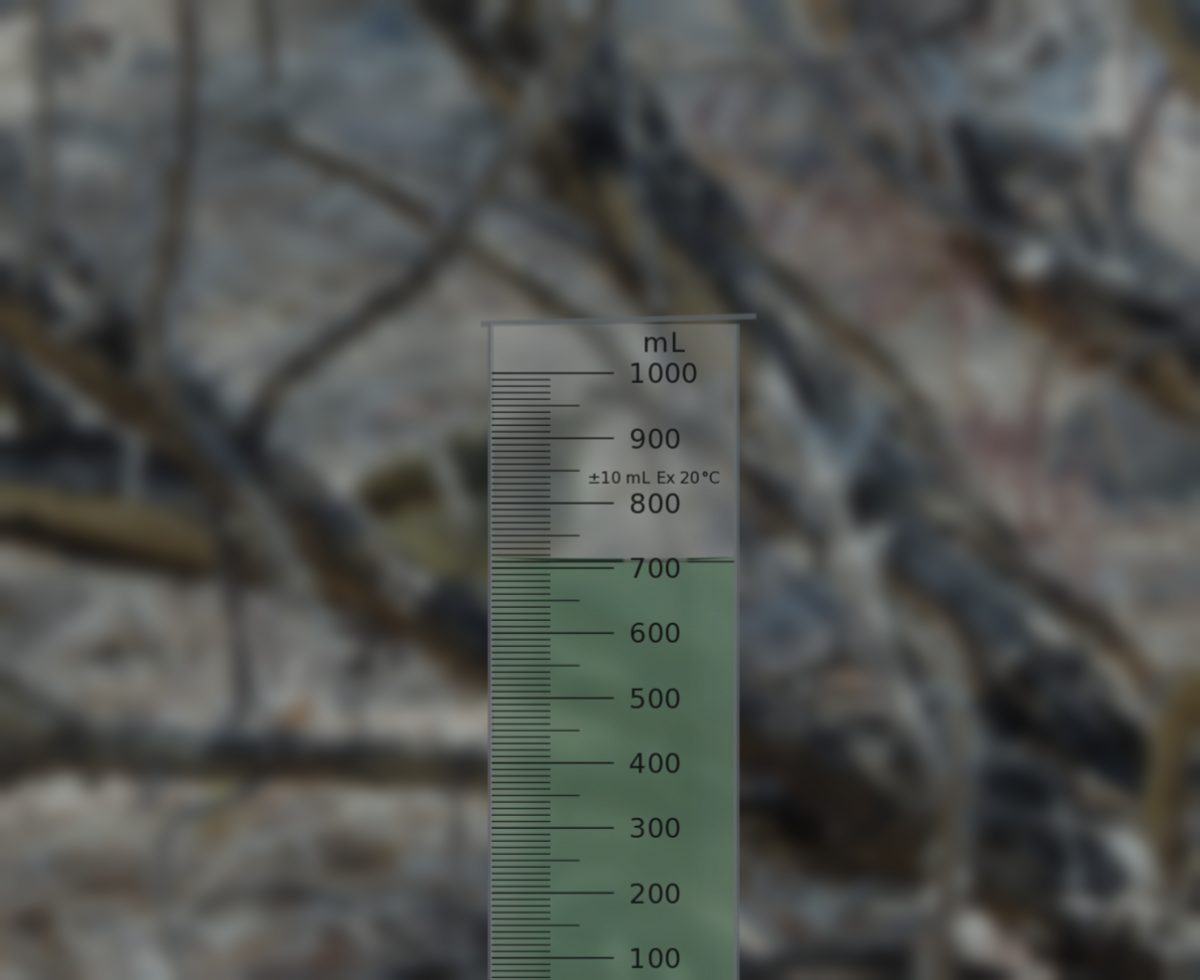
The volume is value=710 unit=mL
